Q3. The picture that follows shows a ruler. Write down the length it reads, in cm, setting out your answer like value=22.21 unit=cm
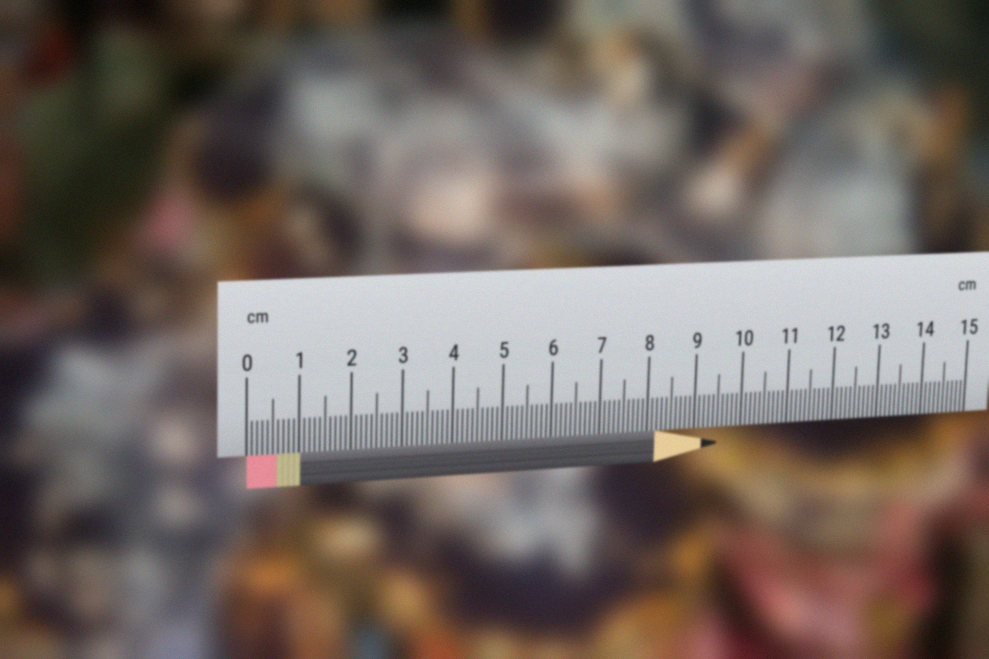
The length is value=9.5 unit=cm
